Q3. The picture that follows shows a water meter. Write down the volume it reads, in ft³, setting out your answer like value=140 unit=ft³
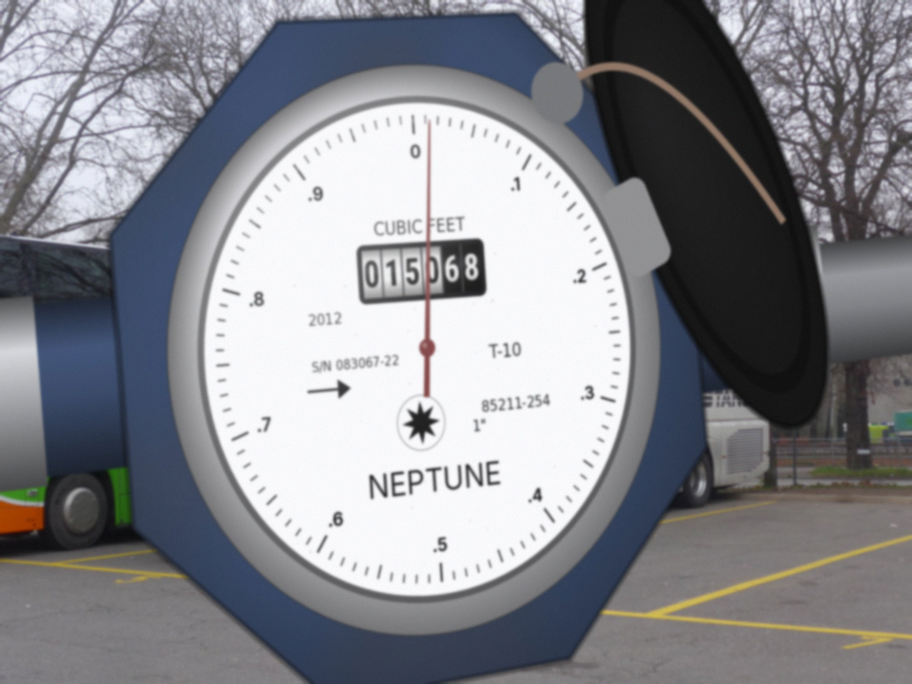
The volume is value=15068.01 unit=ft³
